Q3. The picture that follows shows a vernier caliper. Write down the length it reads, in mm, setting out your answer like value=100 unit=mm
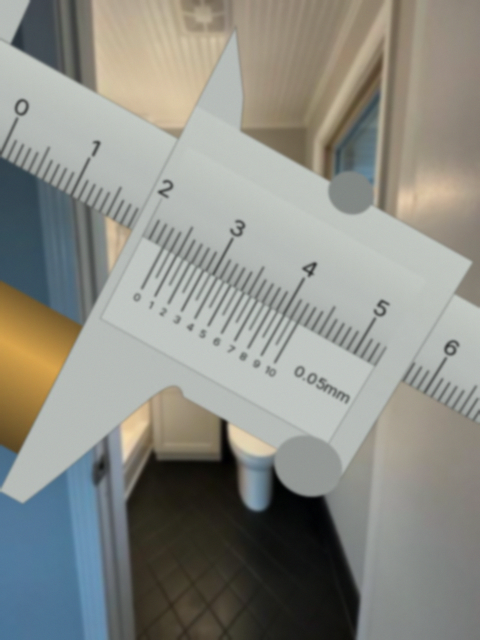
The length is value=23.0 unit=mm
